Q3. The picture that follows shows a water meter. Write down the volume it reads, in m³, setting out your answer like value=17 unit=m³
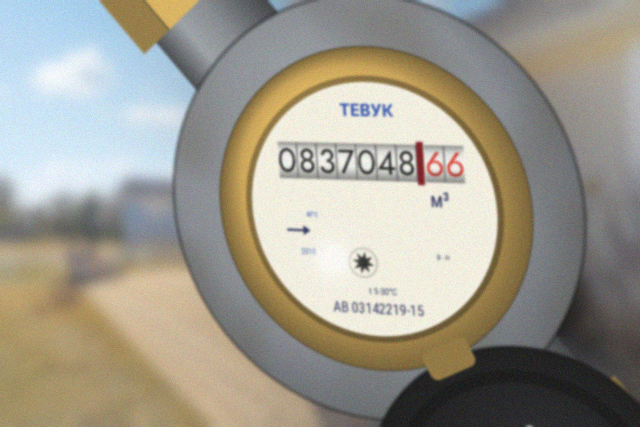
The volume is value=837048.66 unit=m³
